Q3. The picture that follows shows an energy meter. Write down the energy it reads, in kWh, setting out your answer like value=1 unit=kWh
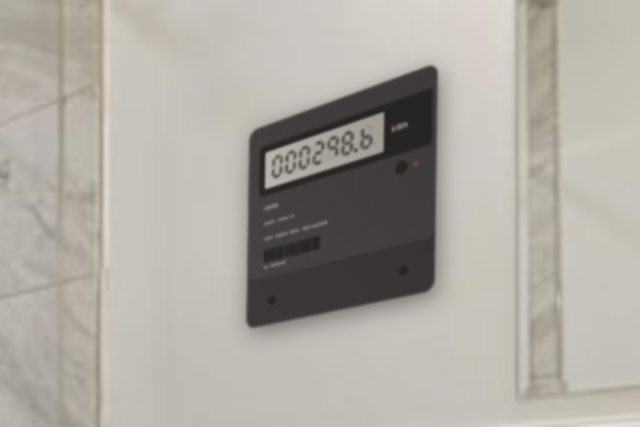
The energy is value=298.6 unit=kWh
